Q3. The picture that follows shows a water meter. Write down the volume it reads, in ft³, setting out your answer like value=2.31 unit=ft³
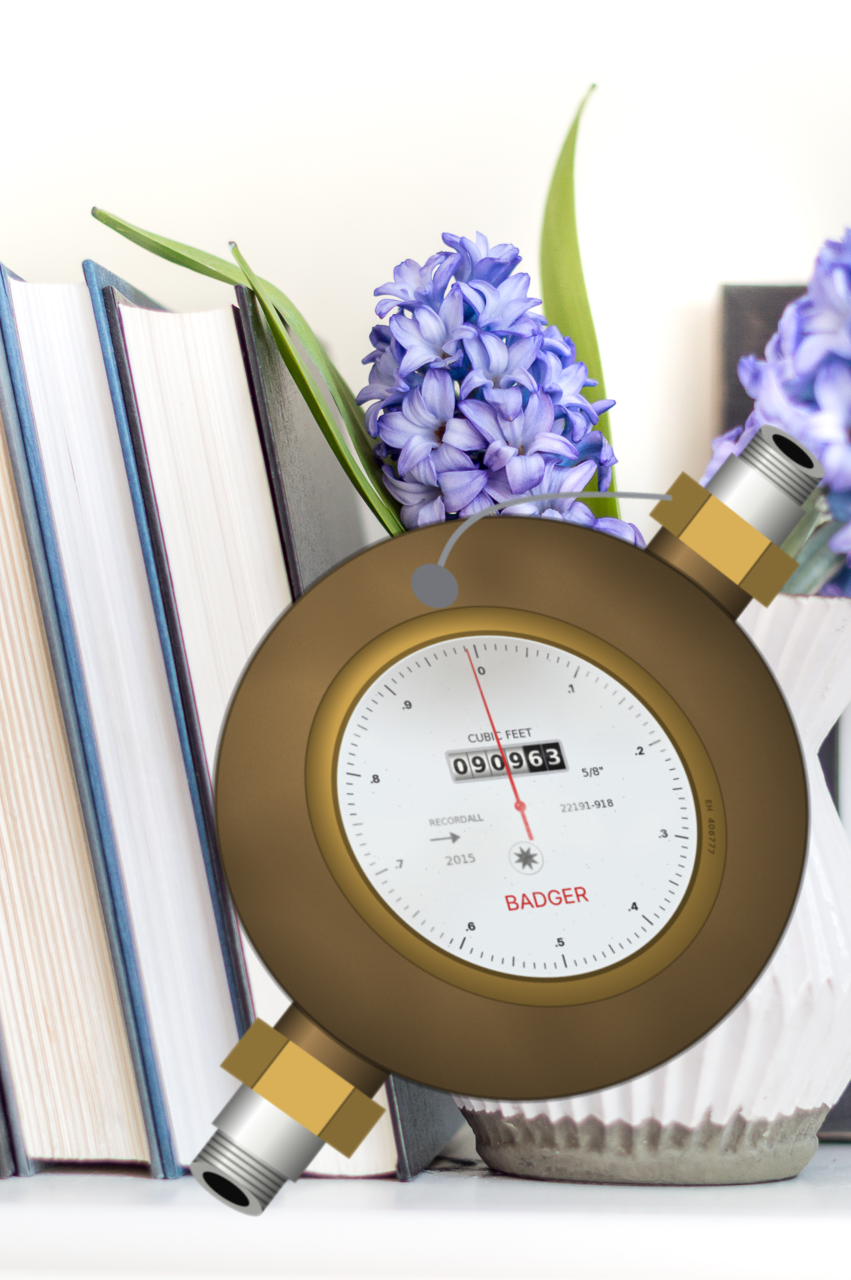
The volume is value=90962.99 unit=ft³
